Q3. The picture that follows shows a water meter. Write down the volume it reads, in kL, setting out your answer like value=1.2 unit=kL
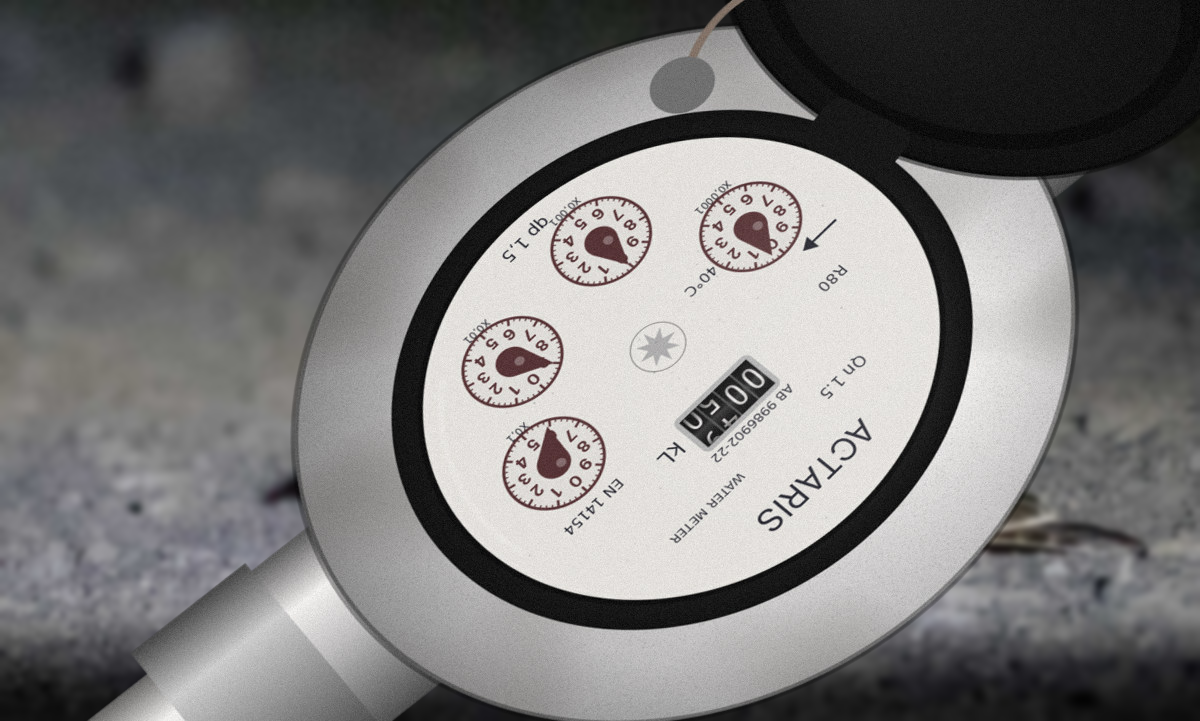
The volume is value=49.5900 unit=kL
